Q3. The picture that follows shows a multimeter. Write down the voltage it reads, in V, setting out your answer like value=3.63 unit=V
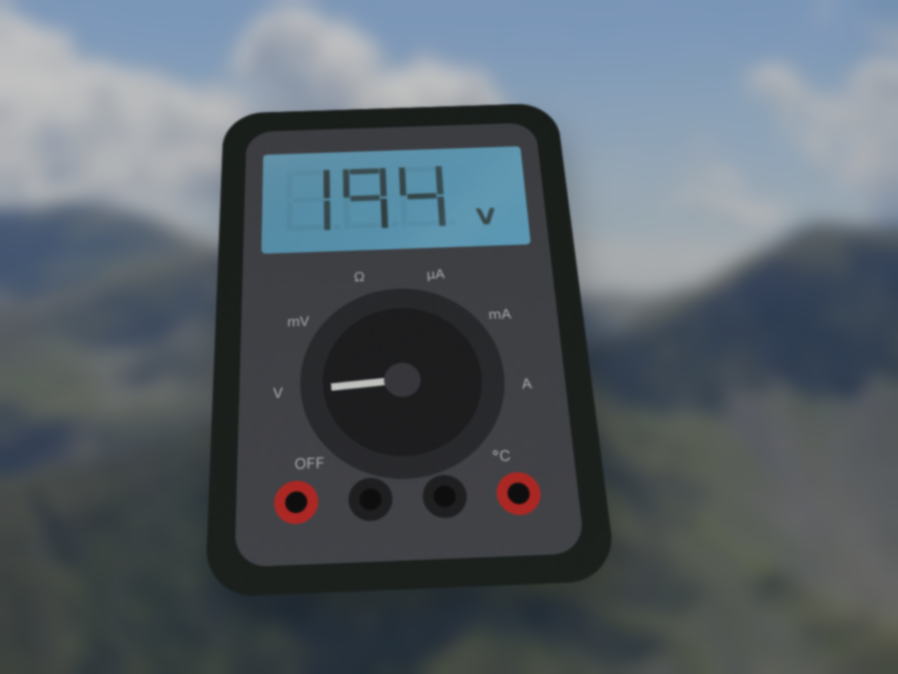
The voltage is value=194 unit=V
